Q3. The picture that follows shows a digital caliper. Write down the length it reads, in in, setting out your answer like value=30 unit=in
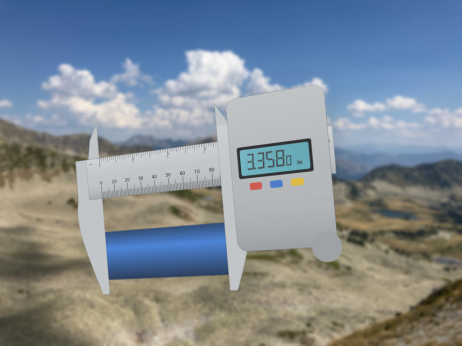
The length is value=3.3580 unit=in
